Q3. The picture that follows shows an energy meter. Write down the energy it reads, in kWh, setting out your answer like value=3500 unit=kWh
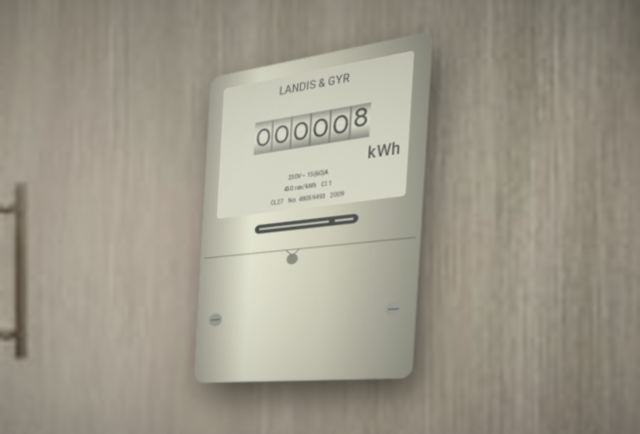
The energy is value=8 unit=kWh
